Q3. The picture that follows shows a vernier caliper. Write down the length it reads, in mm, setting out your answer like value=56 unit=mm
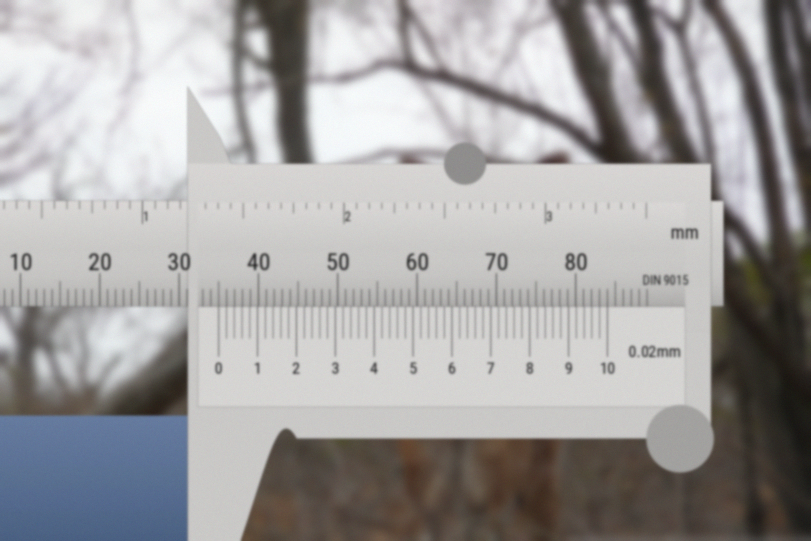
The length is value=35.0 unit=mm
